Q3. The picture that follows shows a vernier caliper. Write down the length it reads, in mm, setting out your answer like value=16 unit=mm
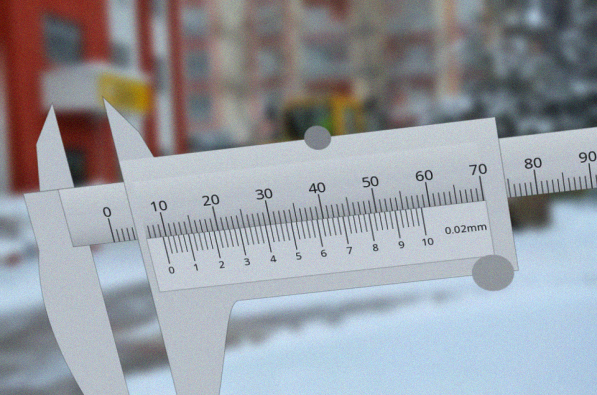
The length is value=9.4 unit=mm
